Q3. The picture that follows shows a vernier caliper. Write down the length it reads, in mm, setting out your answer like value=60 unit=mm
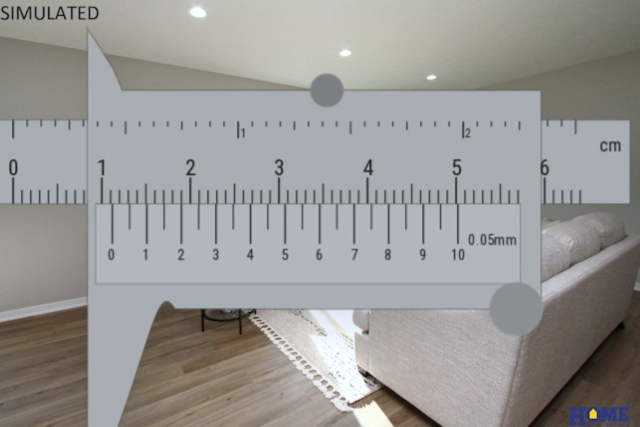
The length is value=11.2 unit=mm
